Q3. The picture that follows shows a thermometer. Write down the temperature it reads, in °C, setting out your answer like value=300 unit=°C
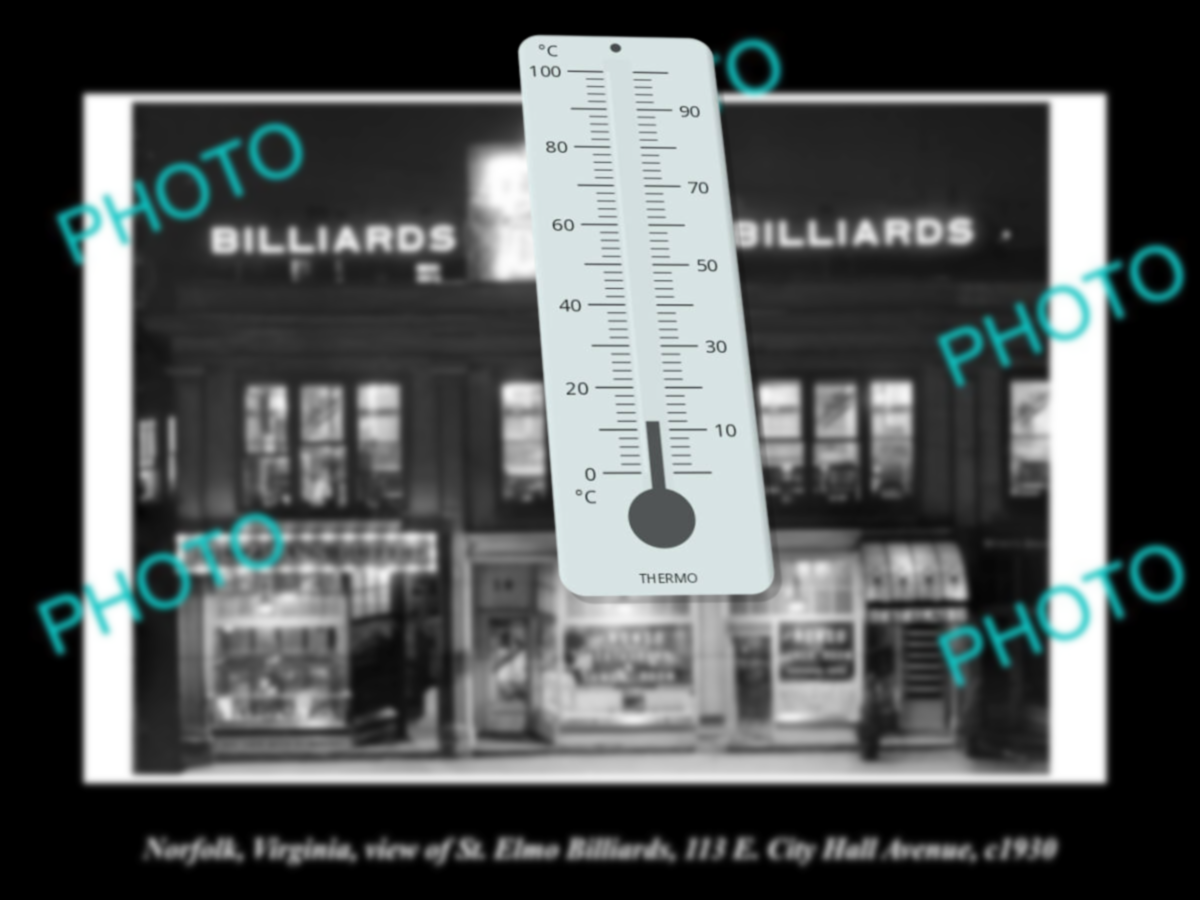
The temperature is value=12 unit=°C
